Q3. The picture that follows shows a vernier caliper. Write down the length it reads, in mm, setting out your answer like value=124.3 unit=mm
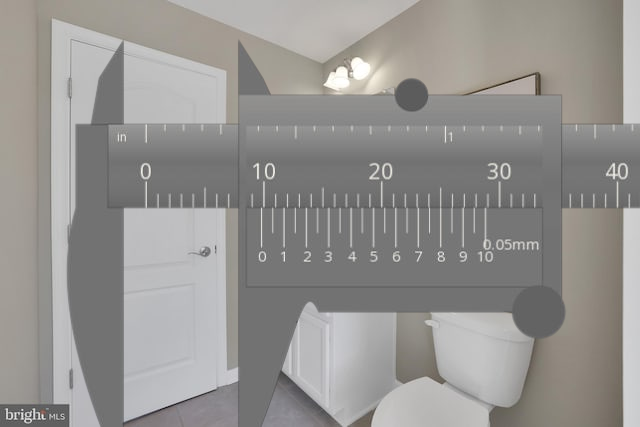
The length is value=9.8 unit=mm
